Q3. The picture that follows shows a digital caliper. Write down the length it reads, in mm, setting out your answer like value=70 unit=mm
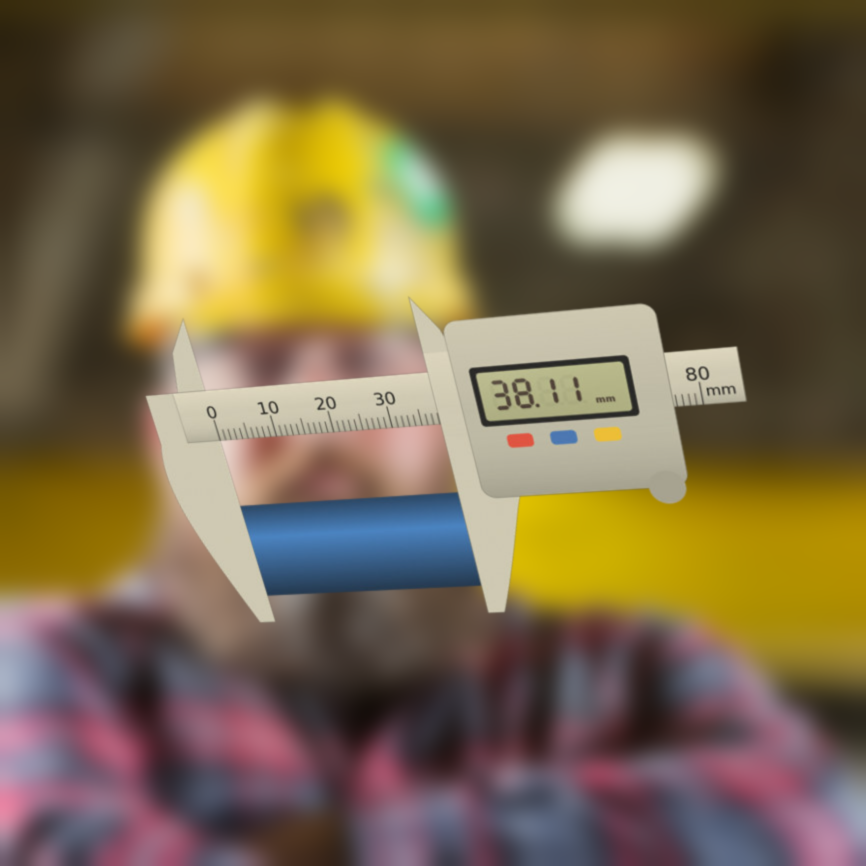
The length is value=38.11 unit=mm
